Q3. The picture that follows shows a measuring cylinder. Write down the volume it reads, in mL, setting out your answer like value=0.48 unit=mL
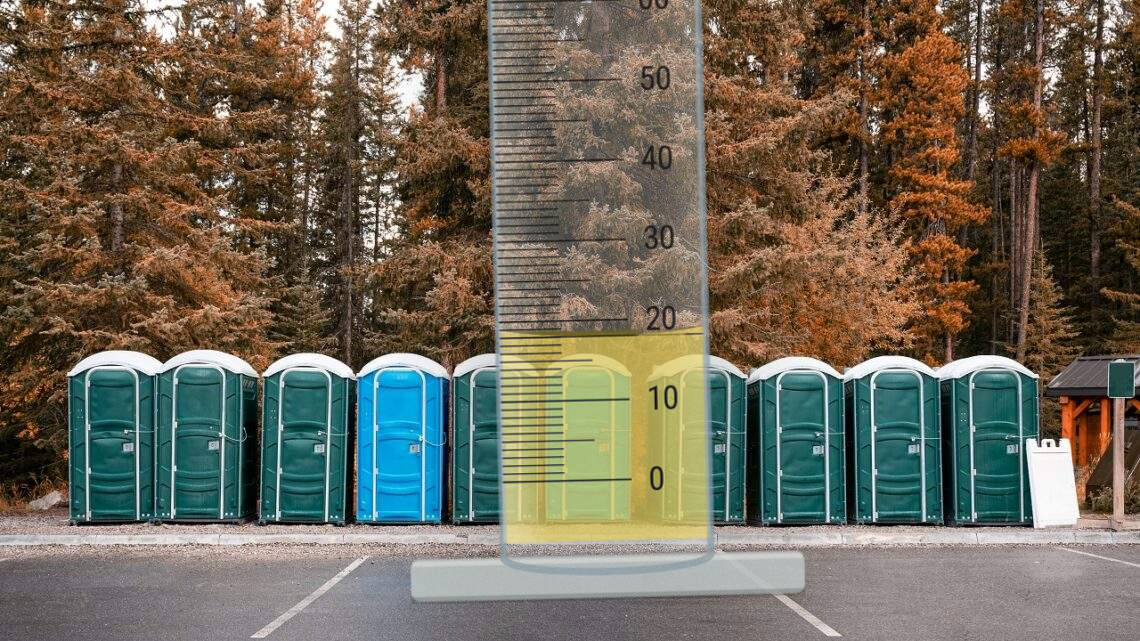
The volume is value=18 unit=mL
